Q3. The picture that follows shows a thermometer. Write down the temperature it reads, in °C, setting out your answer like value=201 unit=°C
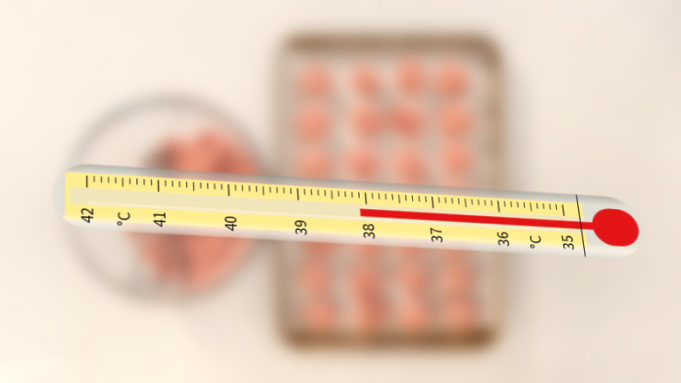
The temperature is value=38.1 unit=°C
